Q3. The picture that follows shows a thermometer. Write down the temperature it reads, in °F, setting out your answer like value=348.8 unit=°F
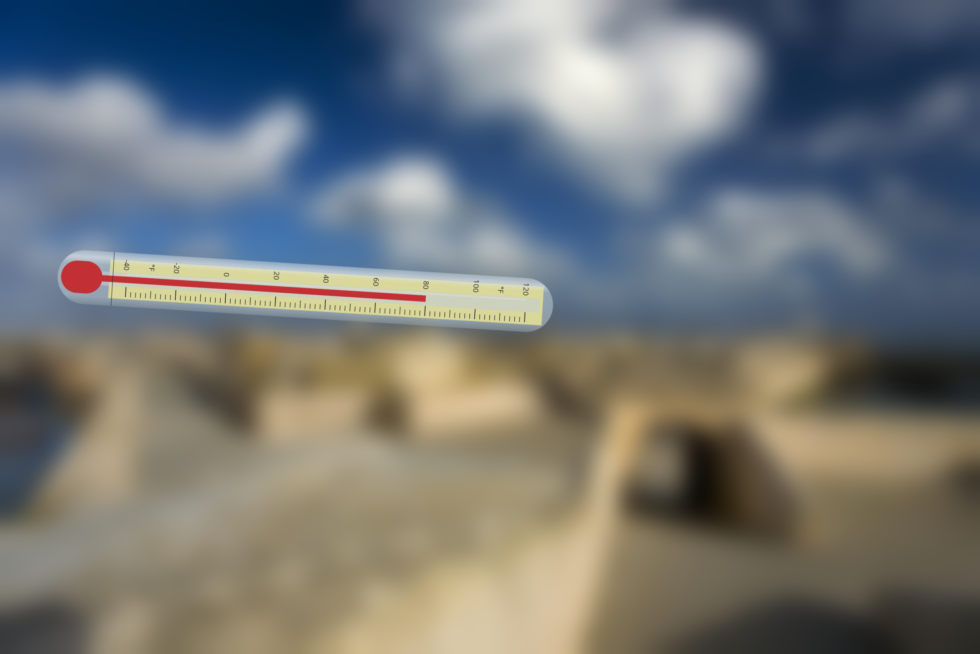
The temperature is value=80 unit=°F
